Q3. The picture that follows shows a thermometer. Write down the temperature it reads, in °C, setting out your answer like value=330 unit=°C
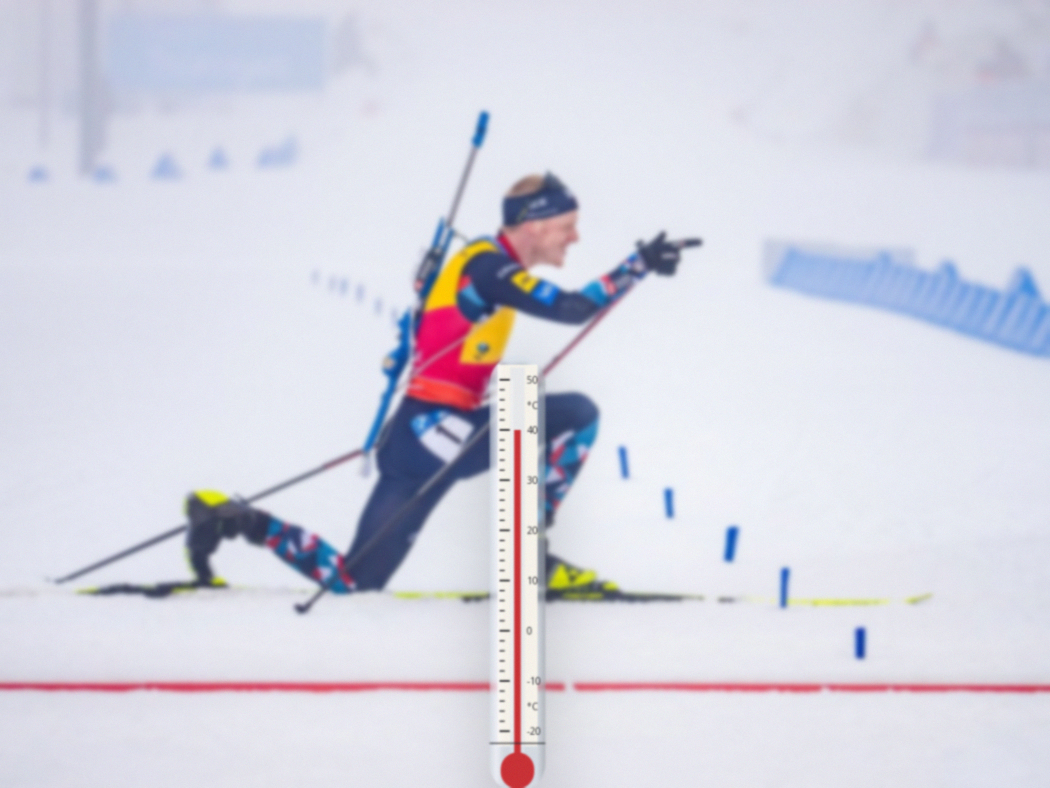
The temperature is value=40 unit=°C
